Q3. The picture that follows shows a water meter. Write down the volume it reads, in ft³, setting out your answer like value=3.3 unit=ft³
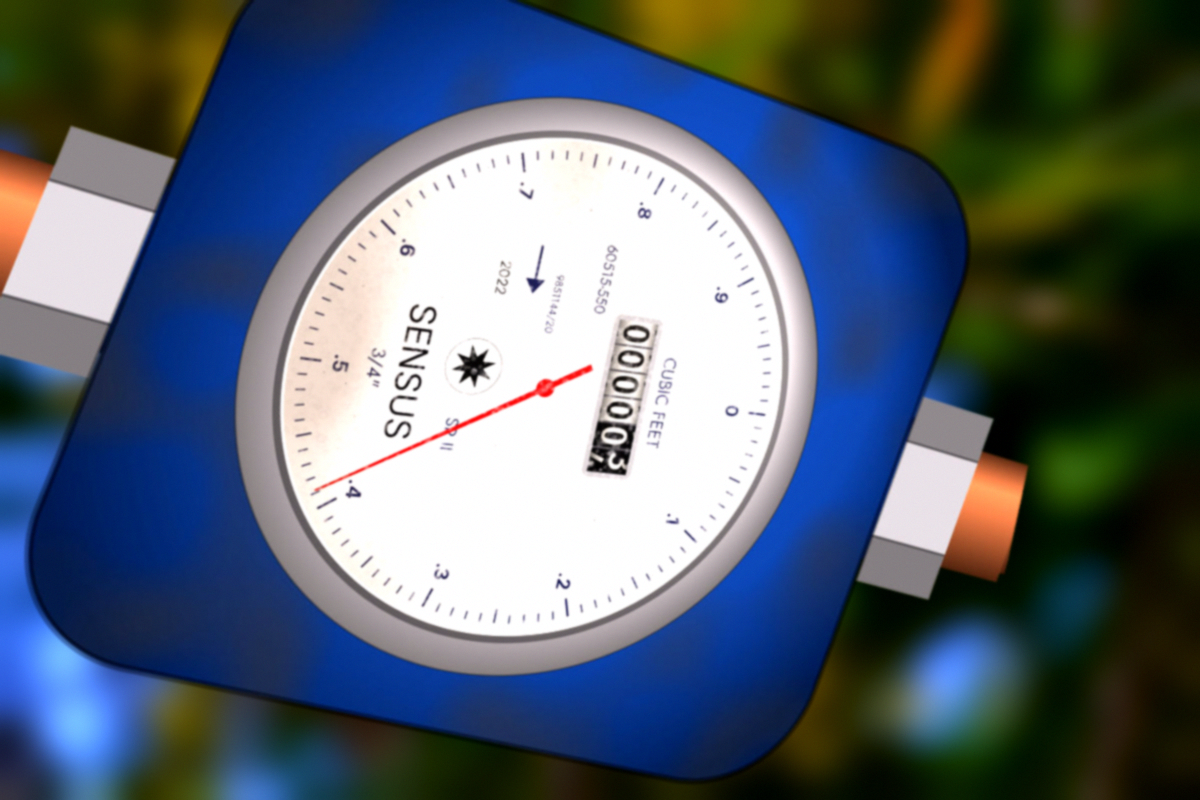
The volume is value=3.41 unit=ft³
